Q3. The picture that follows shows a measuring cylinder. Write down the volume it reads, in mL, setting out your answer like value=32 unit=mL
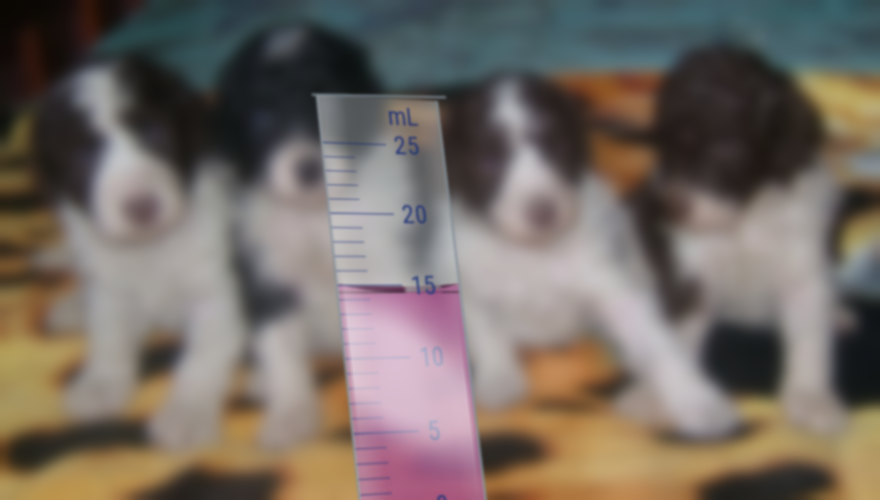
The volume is value=14.5 unit=mL
